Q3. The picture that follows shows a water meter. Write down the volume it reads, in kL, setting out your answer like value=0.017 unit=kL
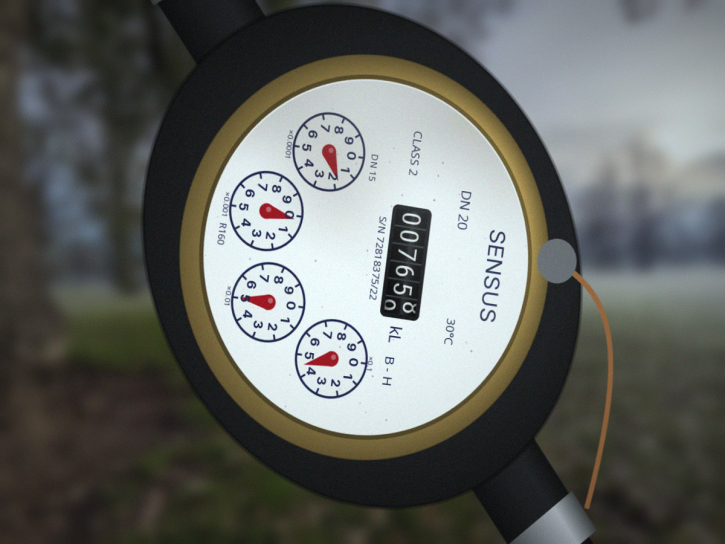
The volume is value=7658.4501 unit=kL
